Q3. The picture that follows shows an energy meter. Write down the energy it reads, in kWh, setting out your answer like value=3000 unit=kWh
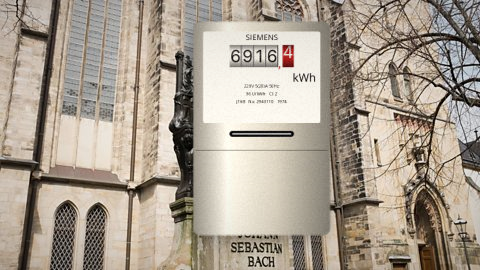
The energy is value=6916.4 unit=kWh
